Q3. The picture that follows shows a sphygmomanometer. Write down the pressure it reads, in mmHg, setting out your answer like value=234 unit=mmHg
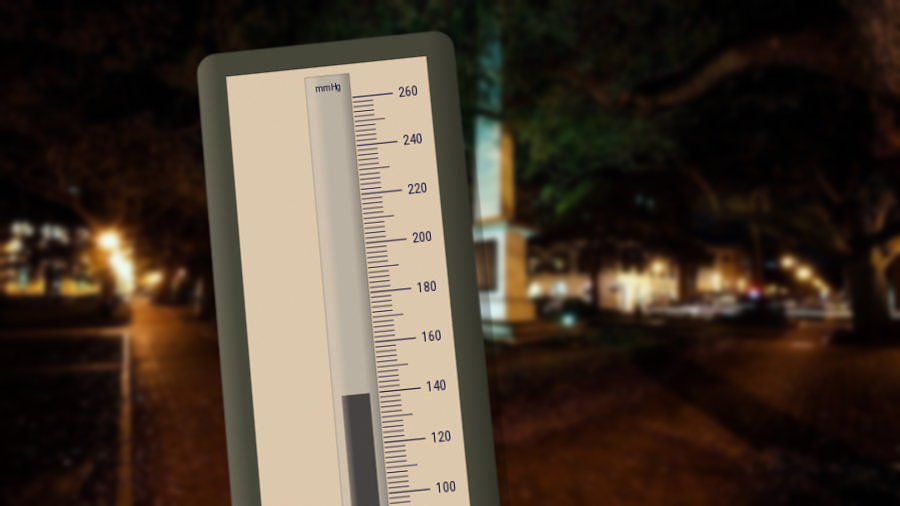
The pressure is value=140 unit=mmHg
